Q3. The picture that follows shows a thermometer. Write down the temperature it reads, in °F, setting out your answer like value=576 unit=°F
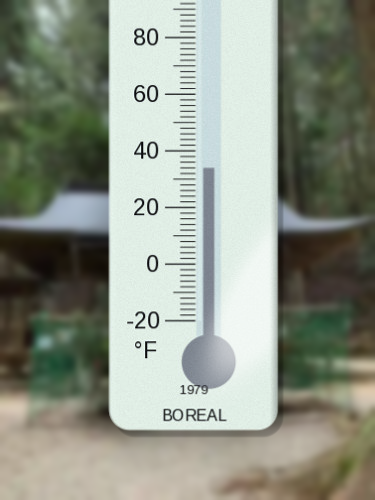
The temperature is value=34 unit=°F
